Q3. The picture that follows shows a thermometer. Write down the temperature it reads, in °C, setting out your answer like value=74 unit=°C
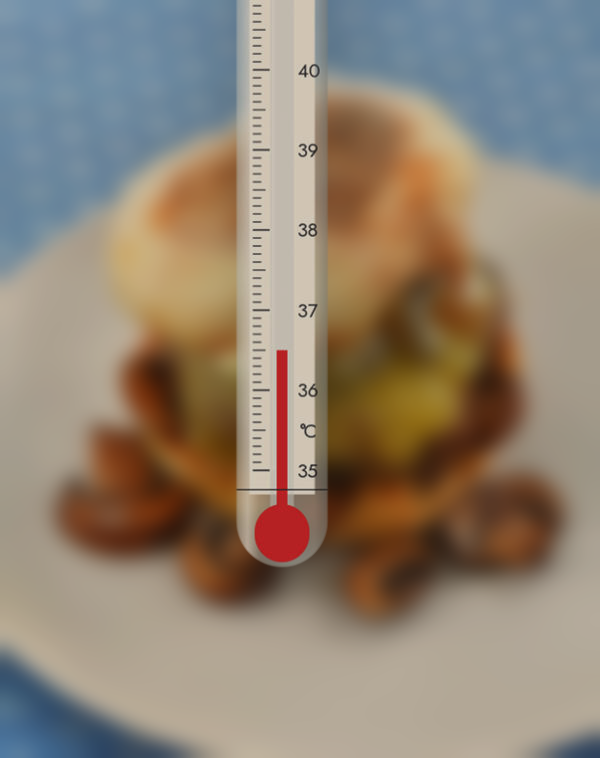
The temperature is value=36.5 unit=°C
